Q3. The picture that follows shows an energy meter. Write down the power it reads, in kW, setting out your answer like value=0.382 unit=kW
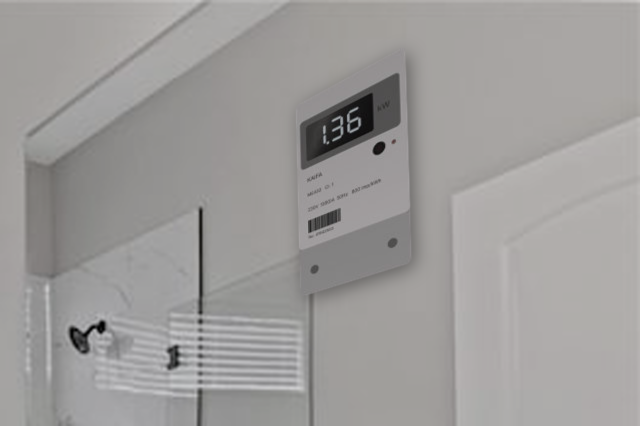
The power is value=1.36 unit=kW
